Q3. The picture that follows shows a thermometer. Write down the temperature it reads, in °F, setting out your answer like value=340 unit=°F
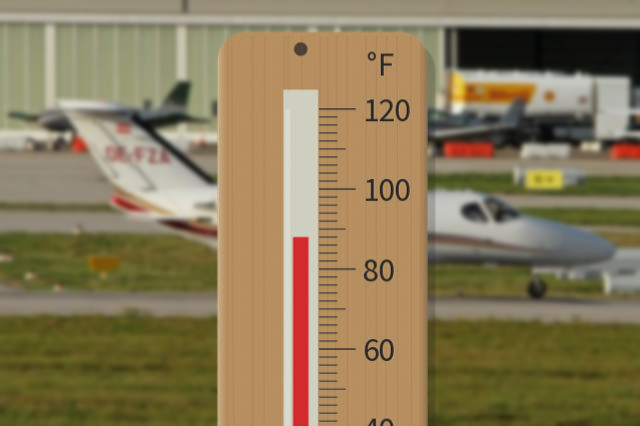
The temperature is value=88 unit=°F
